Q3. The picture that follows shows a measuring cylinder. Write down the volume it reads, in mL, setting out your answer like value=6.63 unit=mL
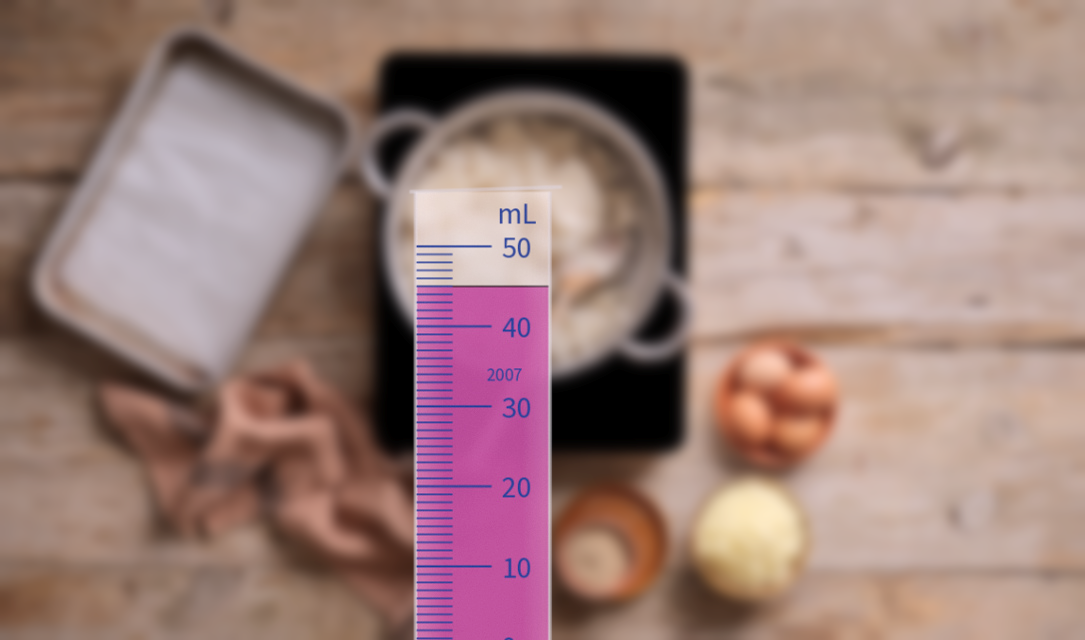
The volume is value=45 unit=mL
